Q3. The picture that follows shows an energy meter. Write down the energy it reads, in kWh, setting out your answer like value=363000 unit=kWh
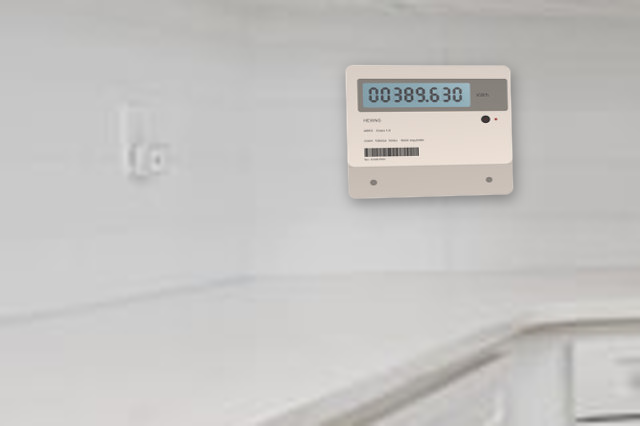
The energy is value=389.630 unit=kWh
